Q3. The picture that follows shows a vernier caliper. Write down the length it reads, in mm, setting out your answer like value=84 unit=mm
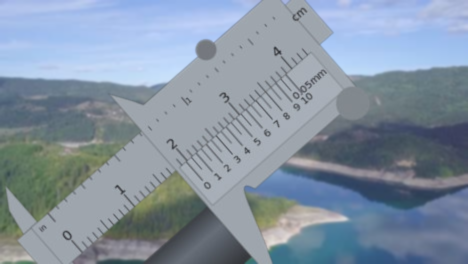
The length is value=19.8 unit=mm
